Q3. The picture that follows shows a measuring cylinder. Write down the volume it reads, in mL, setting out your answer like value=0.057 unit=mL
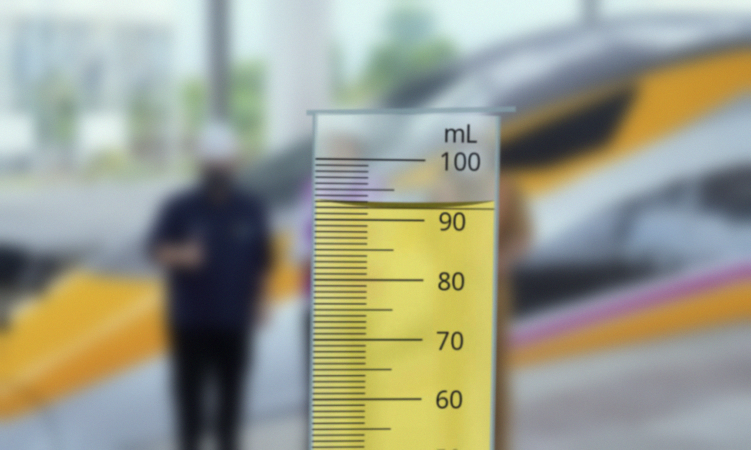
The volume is value=92 unit=mL
